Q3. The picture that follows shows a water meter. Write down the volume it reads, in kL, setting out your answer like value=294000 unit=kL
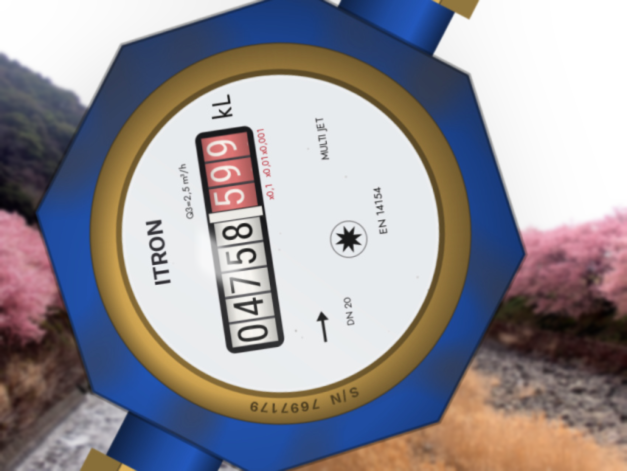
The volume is value=4758.599 unit=kL
